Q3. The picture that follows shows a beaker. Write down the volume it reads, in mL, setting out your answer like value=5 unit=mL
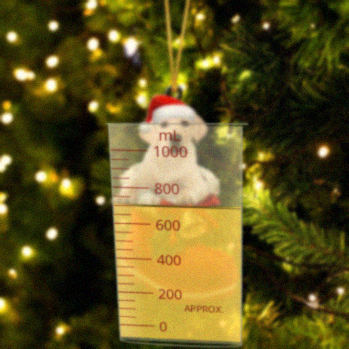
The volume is value=700 unit=mL
